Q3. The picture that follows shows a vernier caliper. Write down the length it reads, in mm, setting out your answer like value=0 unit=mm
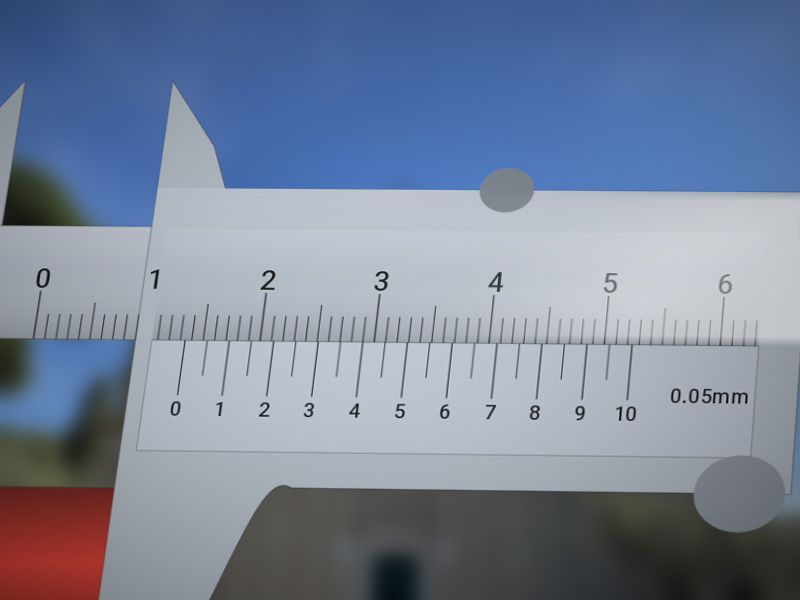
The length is value=13.4 unit=mm
